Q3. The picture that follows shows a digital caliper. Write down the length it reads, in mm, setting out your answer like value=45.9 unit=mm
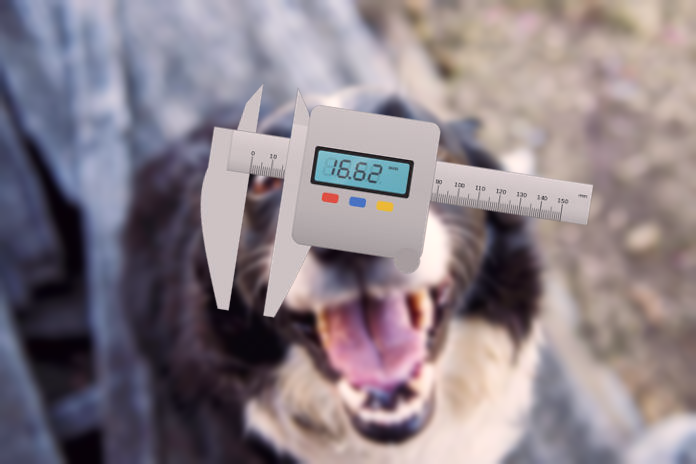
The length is value=16.62 unit=mm
